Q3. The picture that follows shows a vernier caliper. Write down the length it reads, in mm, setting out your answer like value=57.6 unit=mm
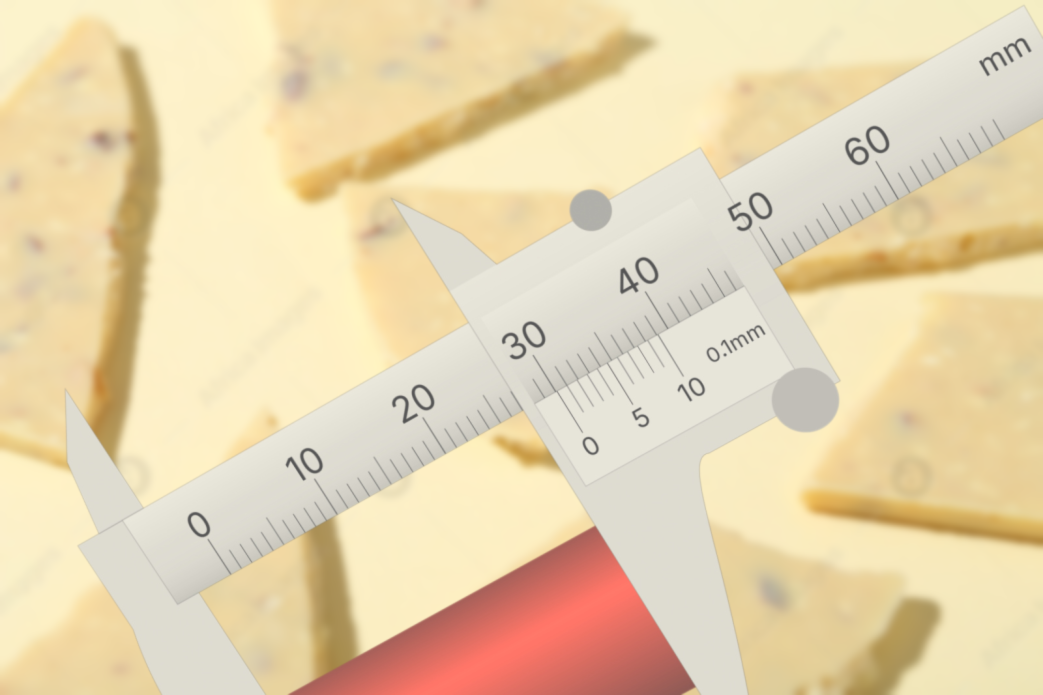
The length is value=30.1 unit=mm
